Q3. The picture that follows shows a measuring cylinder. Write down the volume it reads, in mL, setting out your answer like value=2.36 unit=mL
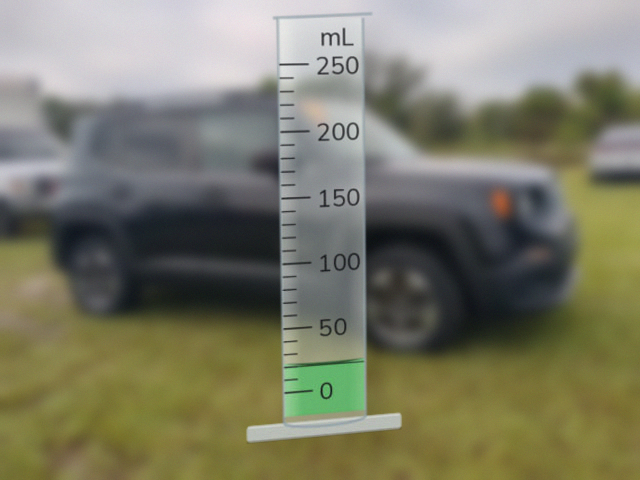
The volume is value=20 unit=mL
